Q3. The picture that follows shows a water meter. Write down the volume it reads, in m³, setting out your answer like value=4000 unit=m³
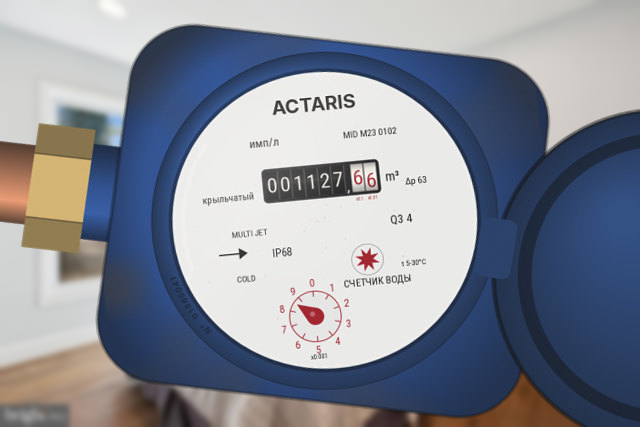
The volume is value=1127.658 unit=m³
